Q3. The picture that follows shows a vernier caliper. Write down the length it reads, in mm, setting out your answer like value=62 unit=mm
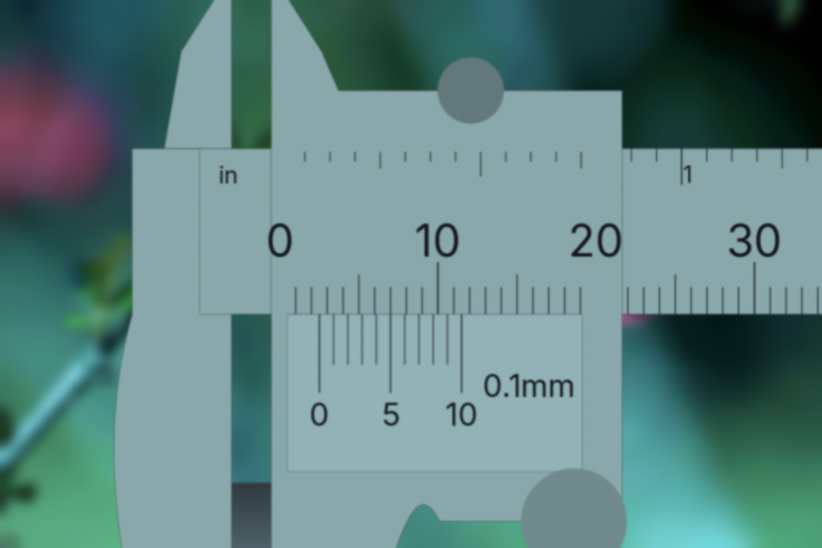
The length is value=2.5 unit=mm
